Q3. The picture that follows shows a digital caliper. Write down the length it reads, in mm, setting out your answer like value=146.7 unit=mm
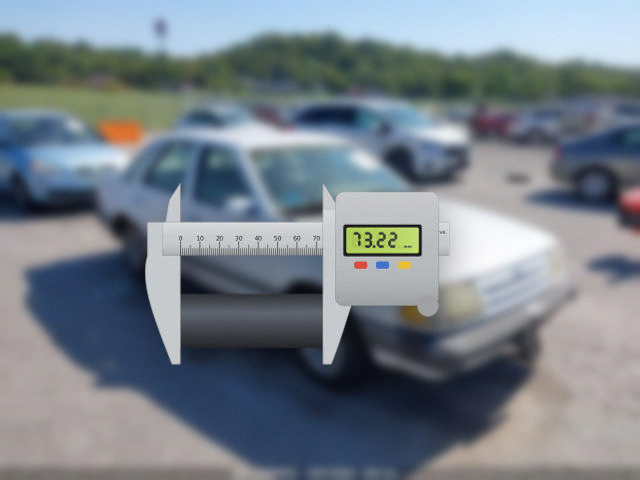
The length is value=73.22 unit=mm
